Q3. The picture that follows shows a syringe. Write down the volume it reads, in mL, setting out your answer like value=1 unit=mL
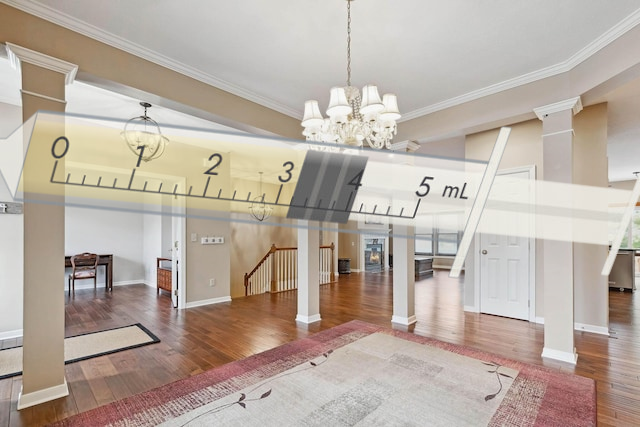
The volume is value=3.2 unit=mL
